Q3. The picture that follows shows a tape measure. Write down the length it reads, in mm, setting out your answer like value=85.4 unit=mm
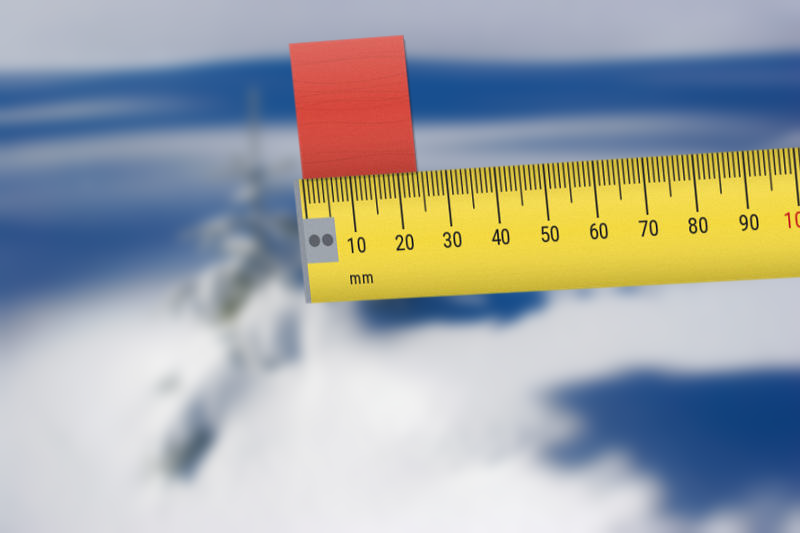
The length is value=24 unit=mm
